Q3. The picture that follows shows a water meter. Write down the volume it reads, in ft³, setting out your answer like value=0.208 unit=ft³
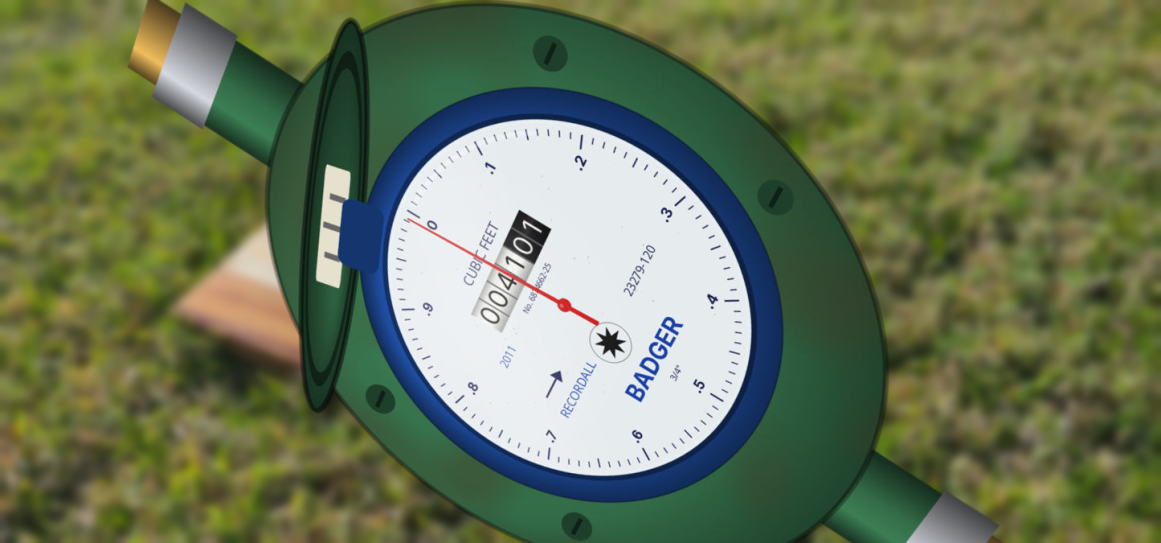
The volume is value=4100.99 unit=ft³
